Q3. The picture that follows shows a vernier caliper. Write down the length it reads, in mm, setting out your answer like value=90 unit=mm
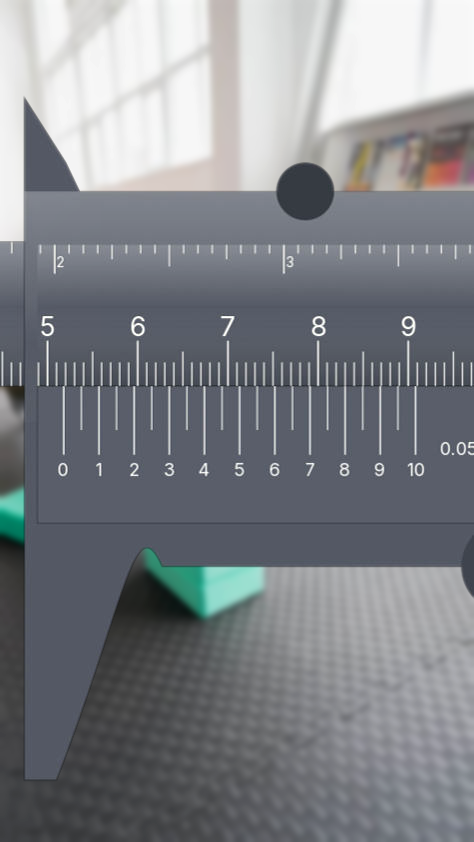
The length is value=51.8 unit=mm
